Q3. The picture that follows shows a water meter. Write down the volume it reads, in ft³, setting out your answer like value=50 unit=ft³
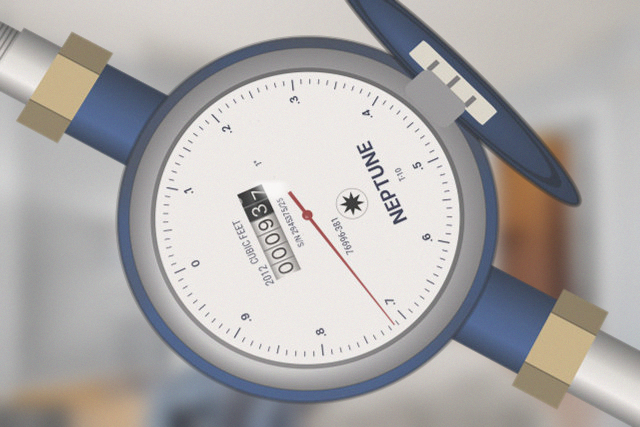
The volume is value=936.71 unit=ft³
